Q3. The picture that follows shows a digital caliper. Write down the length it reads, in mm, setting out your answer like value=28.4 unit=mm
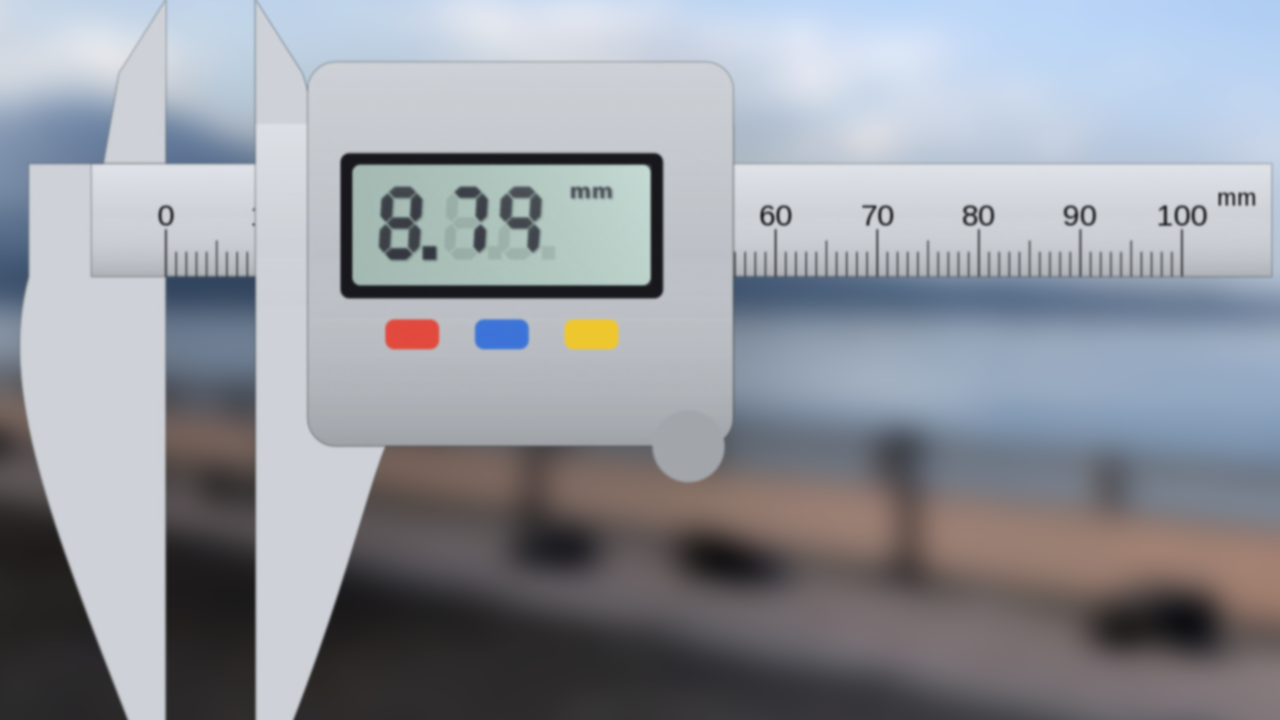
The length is value=8.79 unit=mm
